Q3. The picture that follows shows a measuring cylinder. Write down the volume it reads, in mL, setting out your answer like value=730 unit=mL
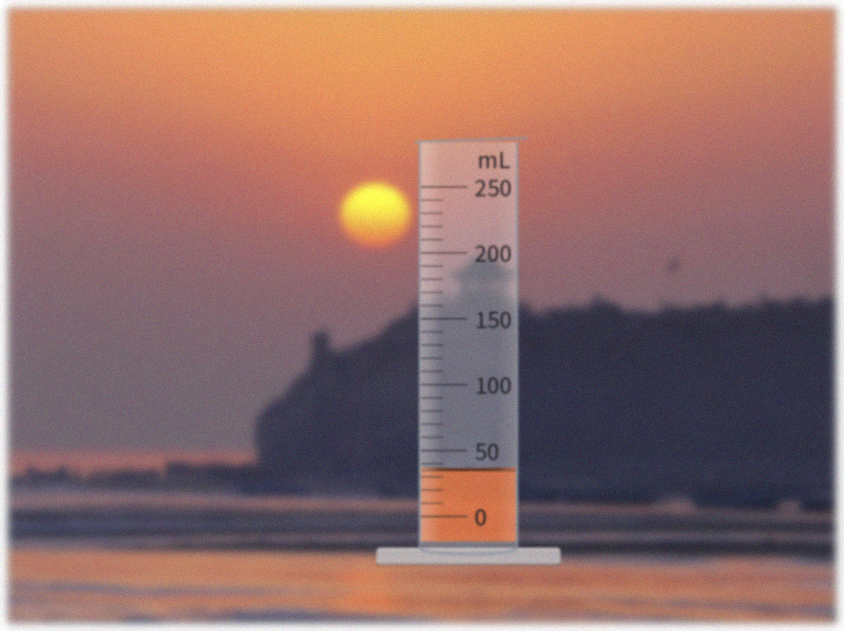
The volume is value=35 unit=mL
